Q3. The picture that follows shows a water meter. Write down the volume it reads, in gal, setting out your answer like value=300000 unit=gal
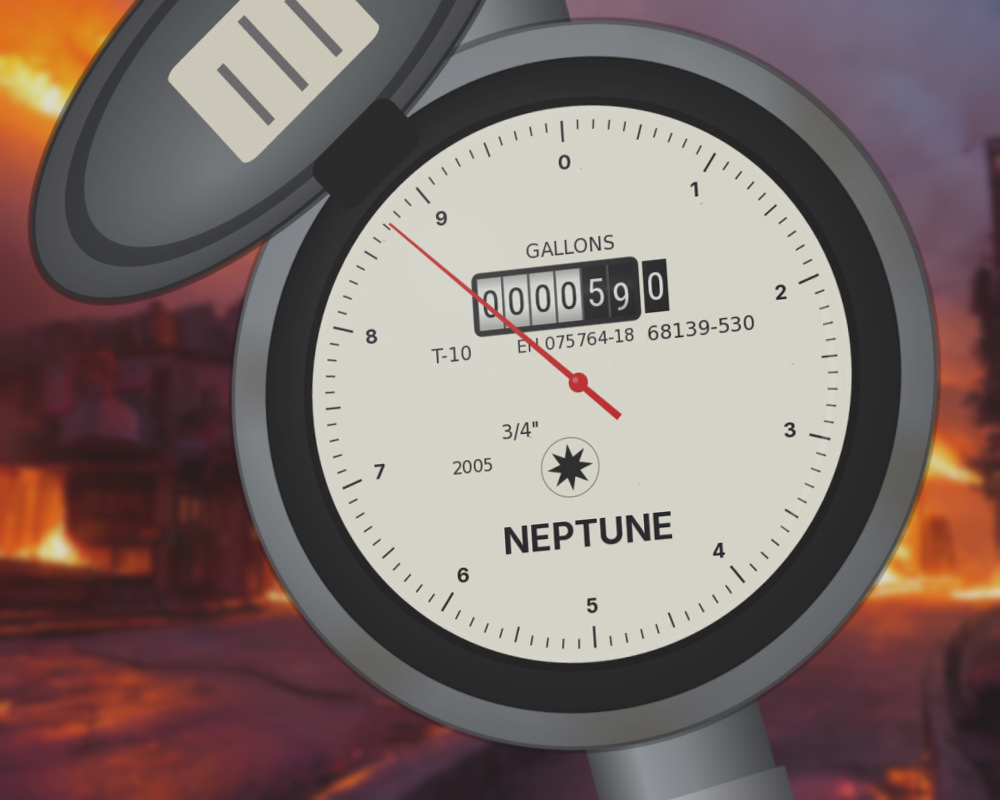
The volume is value=588.7 unit=gal
